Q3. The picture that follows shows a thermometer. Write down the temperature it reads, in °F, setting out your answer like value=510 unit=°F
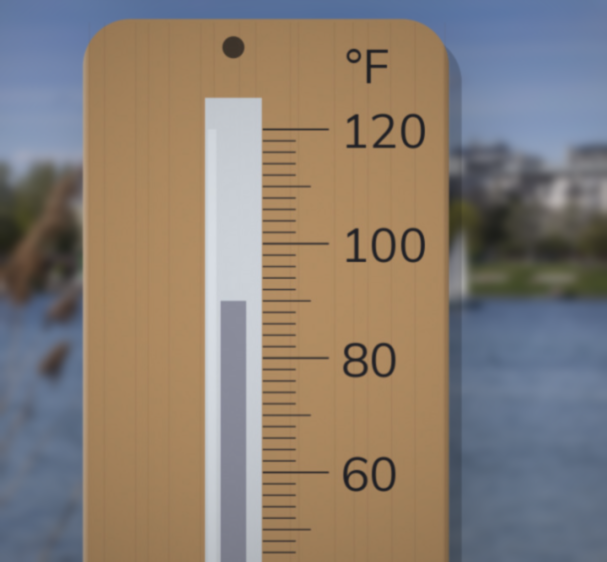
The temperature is value=90 unit=°F
